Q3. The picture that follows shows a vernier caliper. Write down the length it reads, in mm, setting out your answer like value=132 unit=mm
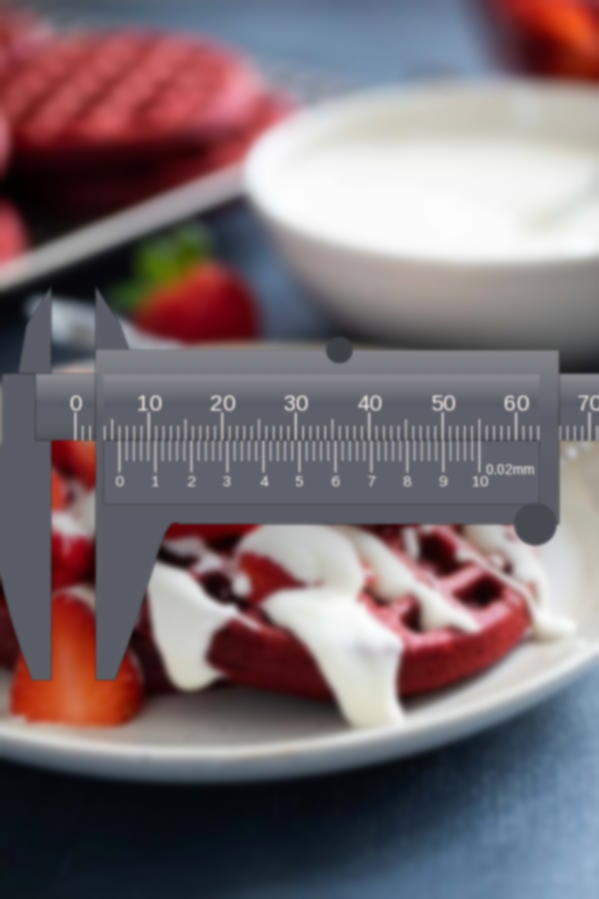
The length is value=6.0 unit=mm
